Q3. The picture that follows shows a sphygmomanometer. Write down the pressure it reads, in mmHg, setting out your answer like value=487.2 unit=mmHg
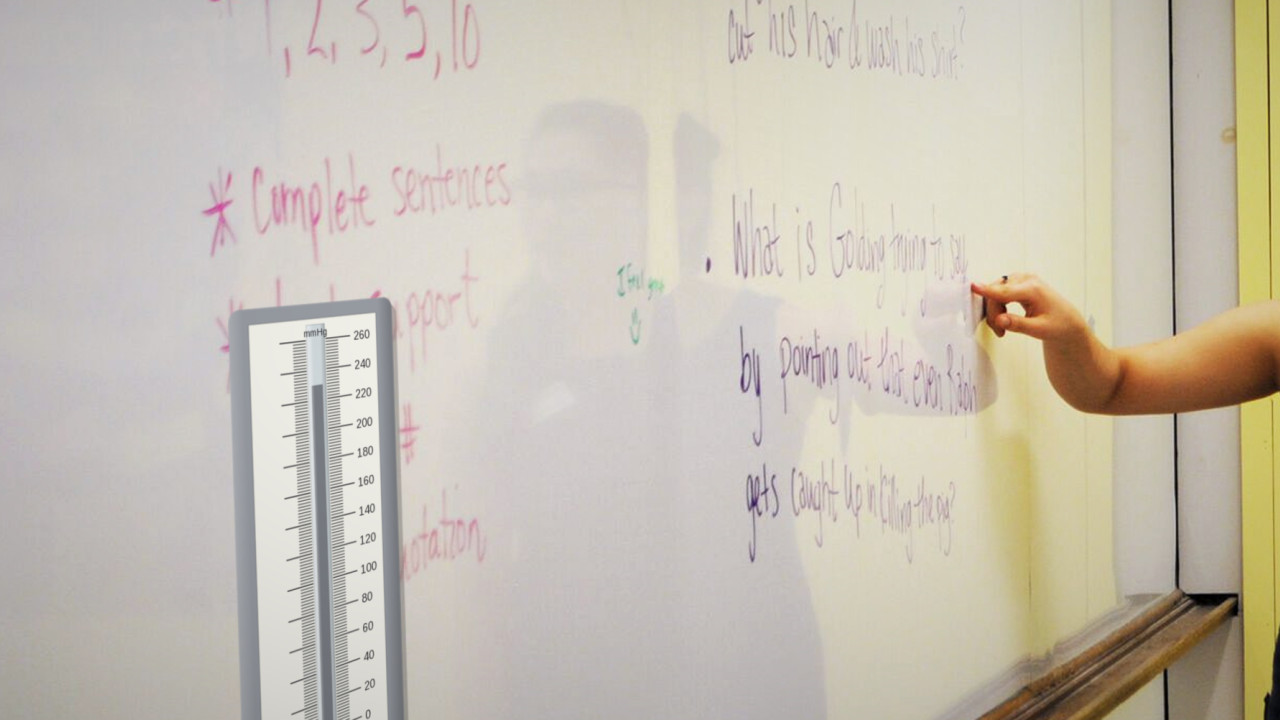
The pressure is value=230 unit=mmHg
